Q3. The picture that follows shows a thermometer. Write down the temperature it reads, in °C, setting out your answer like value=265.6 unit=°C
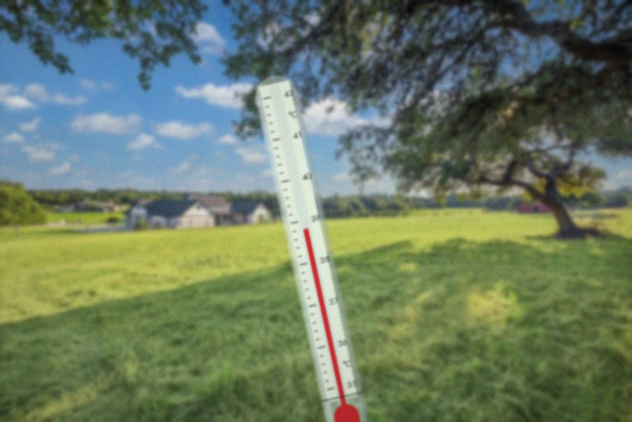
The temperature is value=38.8 unit=°C
